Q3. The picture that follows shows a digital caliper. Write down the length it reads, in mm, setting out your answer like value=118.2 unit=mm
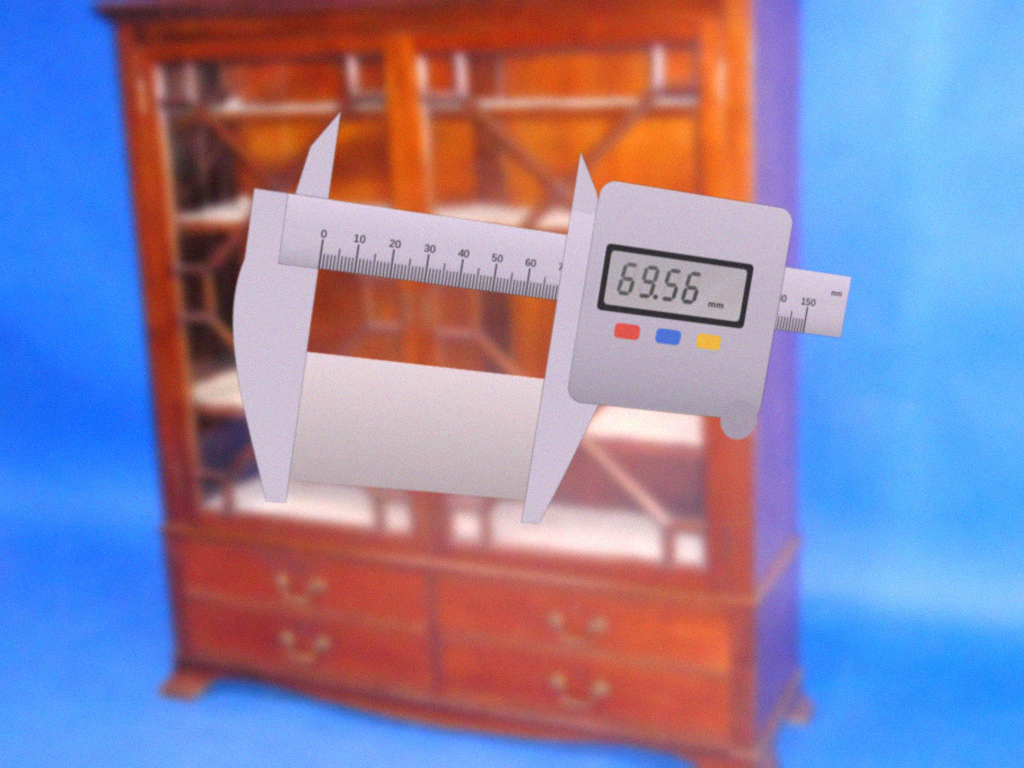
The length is value=69.56 unit=mm
